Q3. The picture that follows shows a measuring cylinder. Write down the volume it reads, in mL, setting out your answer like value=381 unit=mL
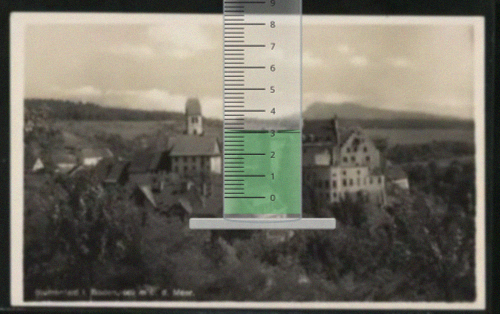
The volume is value=3 unit=mL
